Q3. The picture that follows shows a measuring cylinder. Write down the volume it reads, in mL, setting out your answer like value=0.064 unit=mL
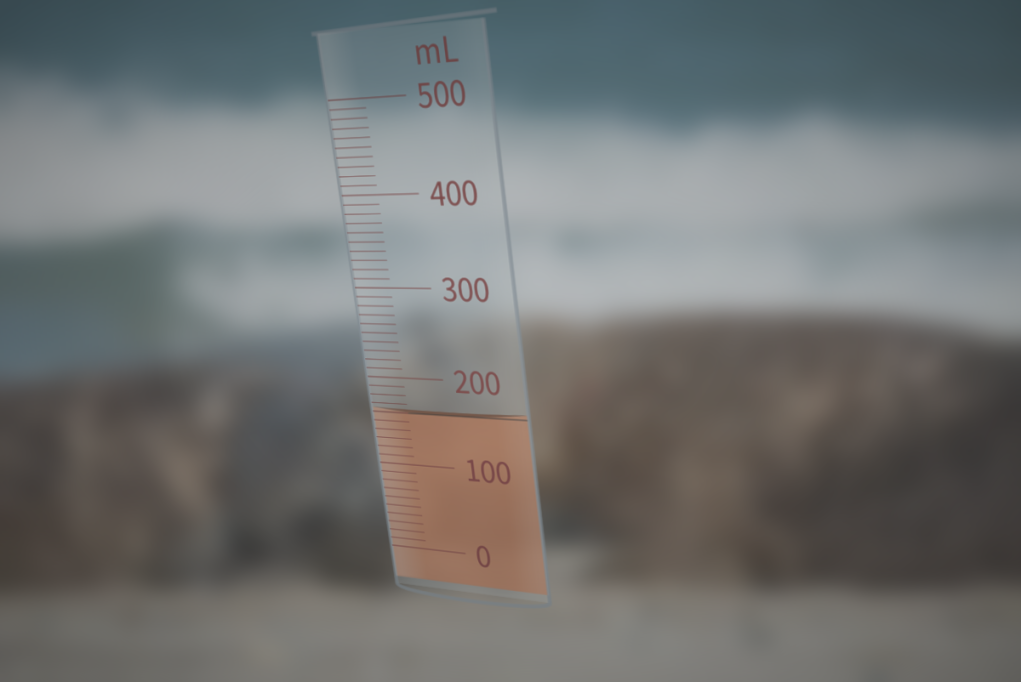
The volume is value=160 unit=mL
